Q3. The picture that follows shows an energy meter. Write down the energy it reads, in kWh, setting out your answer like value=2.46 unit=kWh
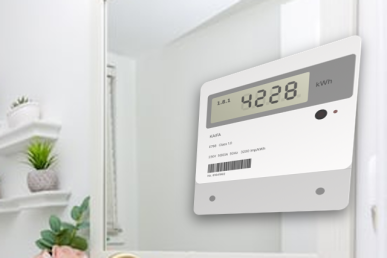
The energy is value=4228 unit=kWh
